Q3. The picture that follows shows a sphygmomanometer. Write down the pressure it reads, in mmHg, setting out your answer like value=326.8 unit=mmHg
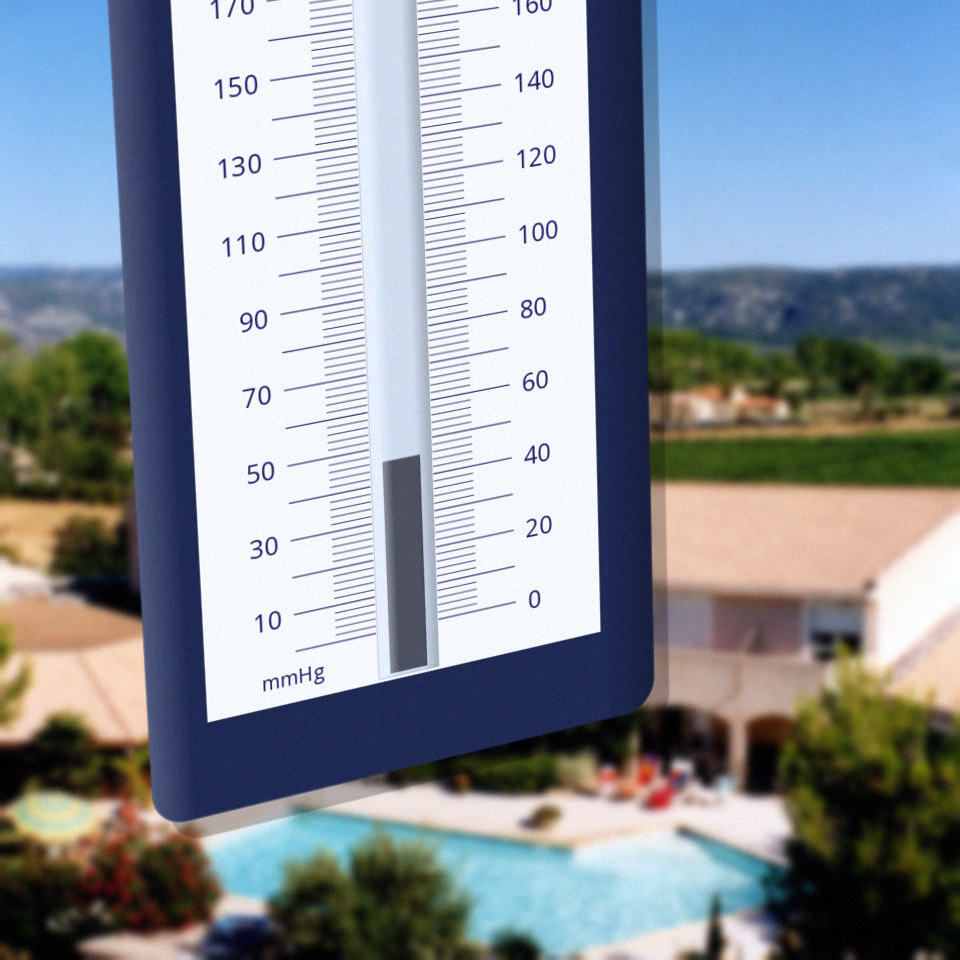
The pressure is value=46 unit=mmHg
